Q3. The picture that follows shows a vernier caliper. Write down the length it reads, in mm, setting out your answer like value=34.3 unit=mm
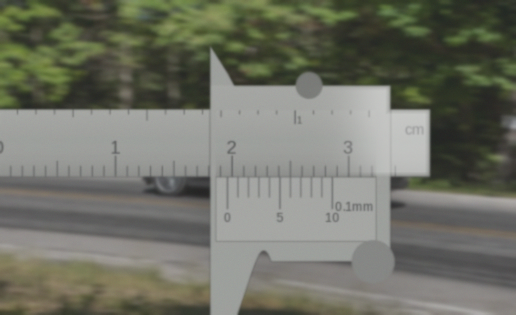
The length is value=19.6 unit=mm
